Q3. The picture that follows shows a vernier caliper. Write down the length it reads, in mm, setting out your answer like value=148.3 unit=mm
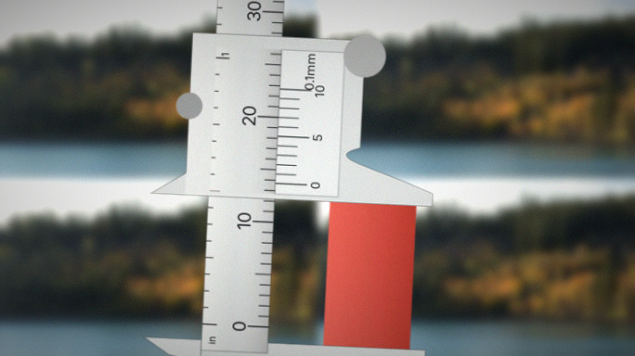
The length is value=13.7 unit=mm
